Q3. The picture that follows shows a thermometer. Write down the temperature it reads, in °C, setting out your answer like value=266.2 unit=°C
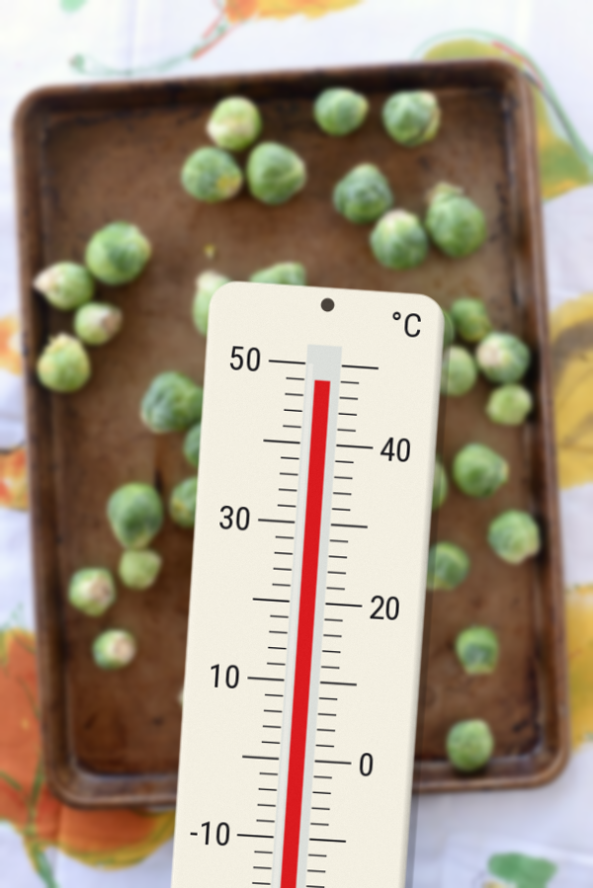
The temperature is value=48 unit=°C
